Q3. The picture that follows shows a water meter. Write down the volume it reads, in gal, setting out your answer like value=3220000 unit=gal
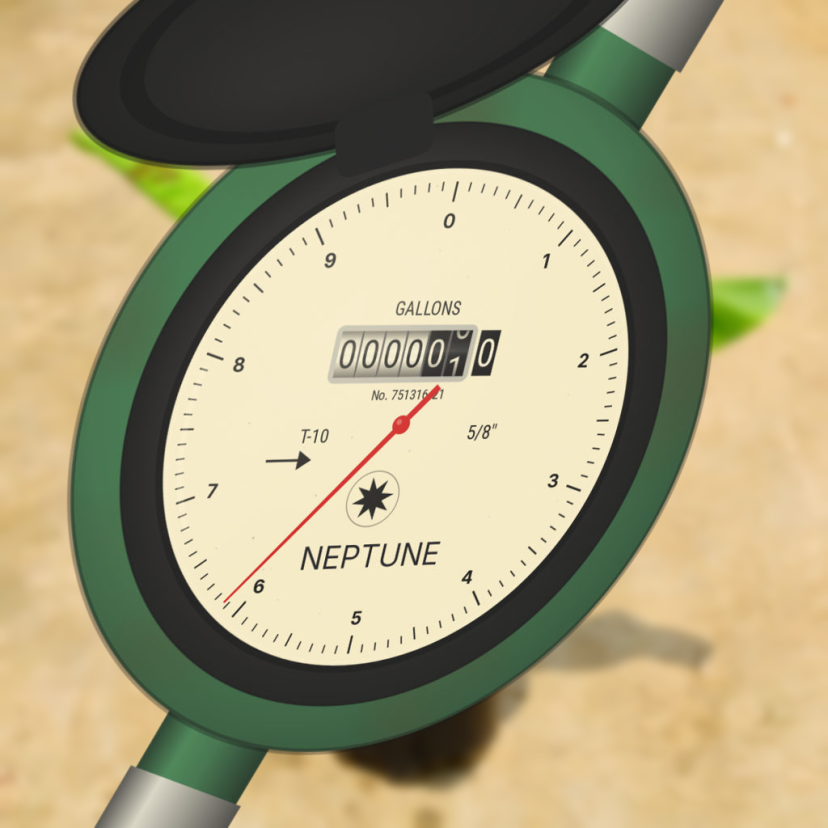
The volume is value=6.1 unit=gal
